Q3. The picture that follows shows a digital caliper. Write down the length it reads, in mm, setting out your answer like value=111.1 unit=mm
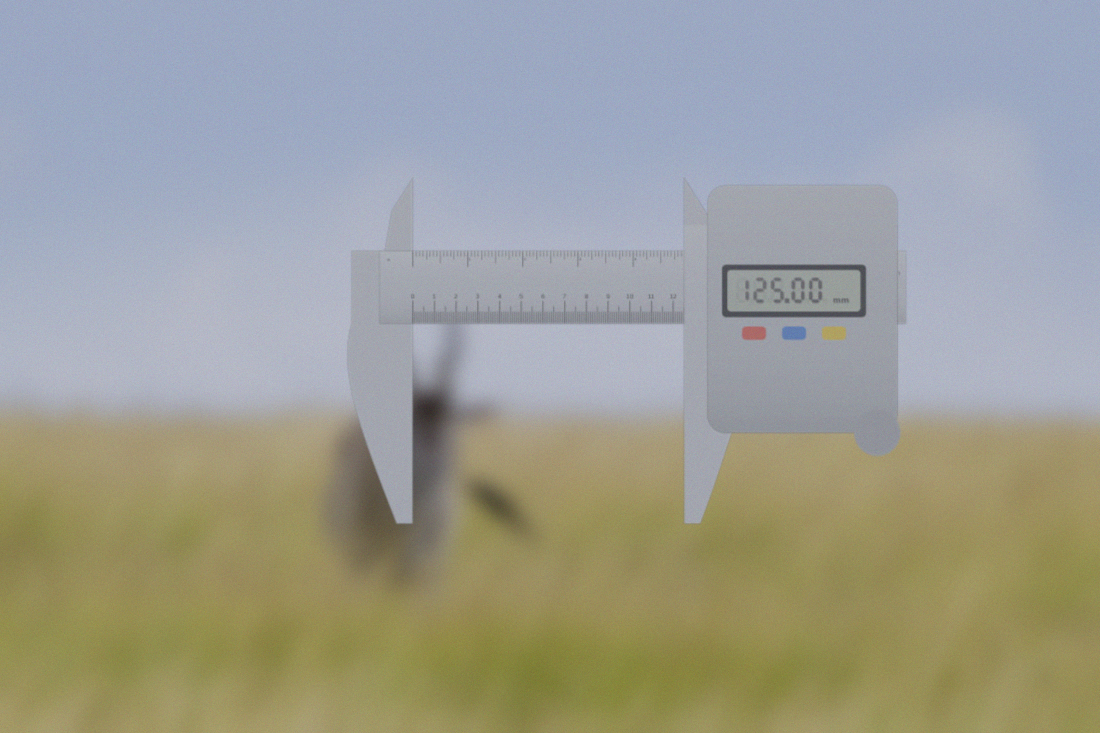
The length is value=125.00 unit=mm
